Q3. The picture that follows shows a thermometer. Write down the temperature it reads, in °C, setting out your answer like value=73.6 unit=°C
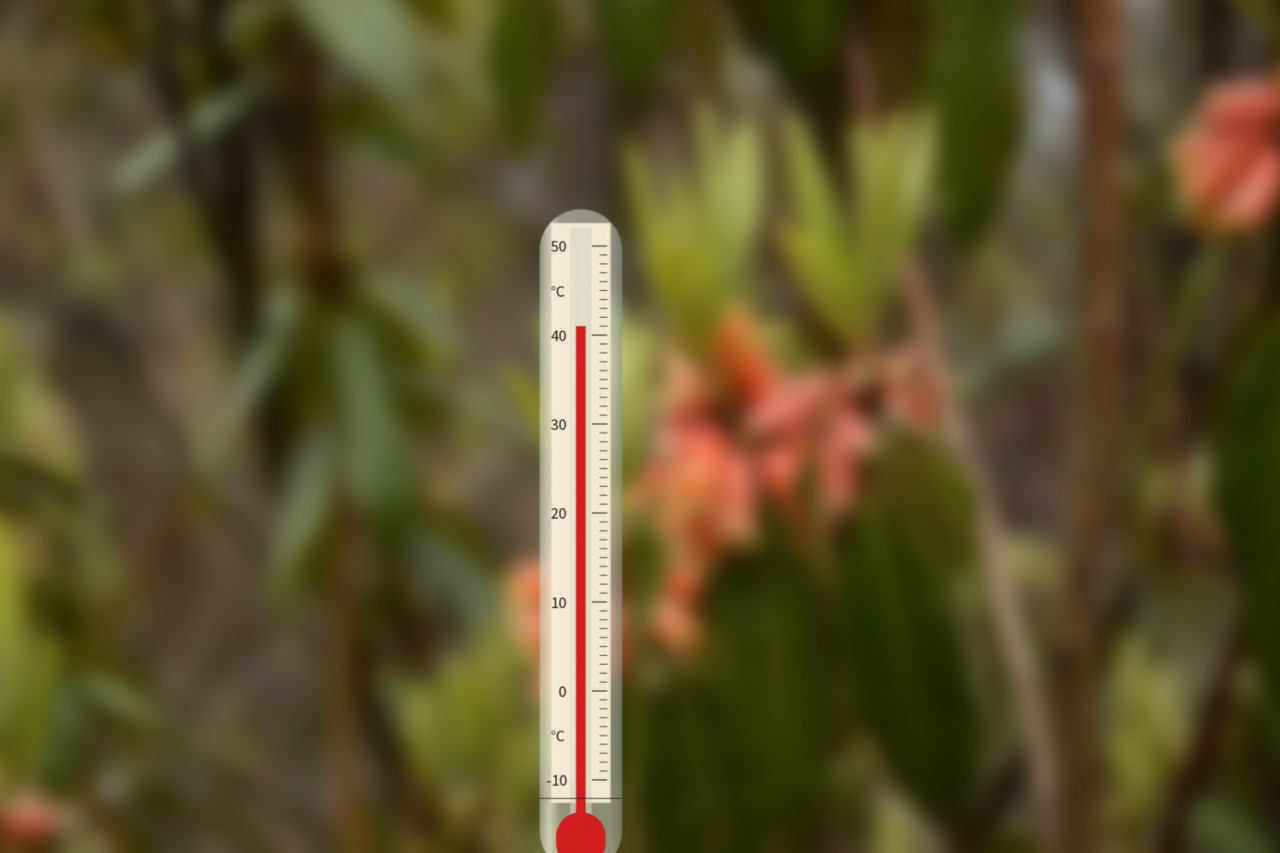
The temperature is value=41 unit=°C
